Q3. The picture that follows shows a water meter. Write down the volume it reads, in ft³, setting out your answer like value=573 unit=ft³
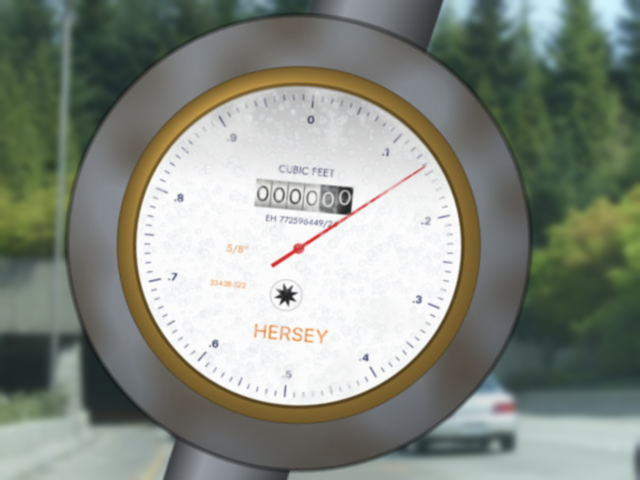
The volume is value=0.14 unit=ft³
